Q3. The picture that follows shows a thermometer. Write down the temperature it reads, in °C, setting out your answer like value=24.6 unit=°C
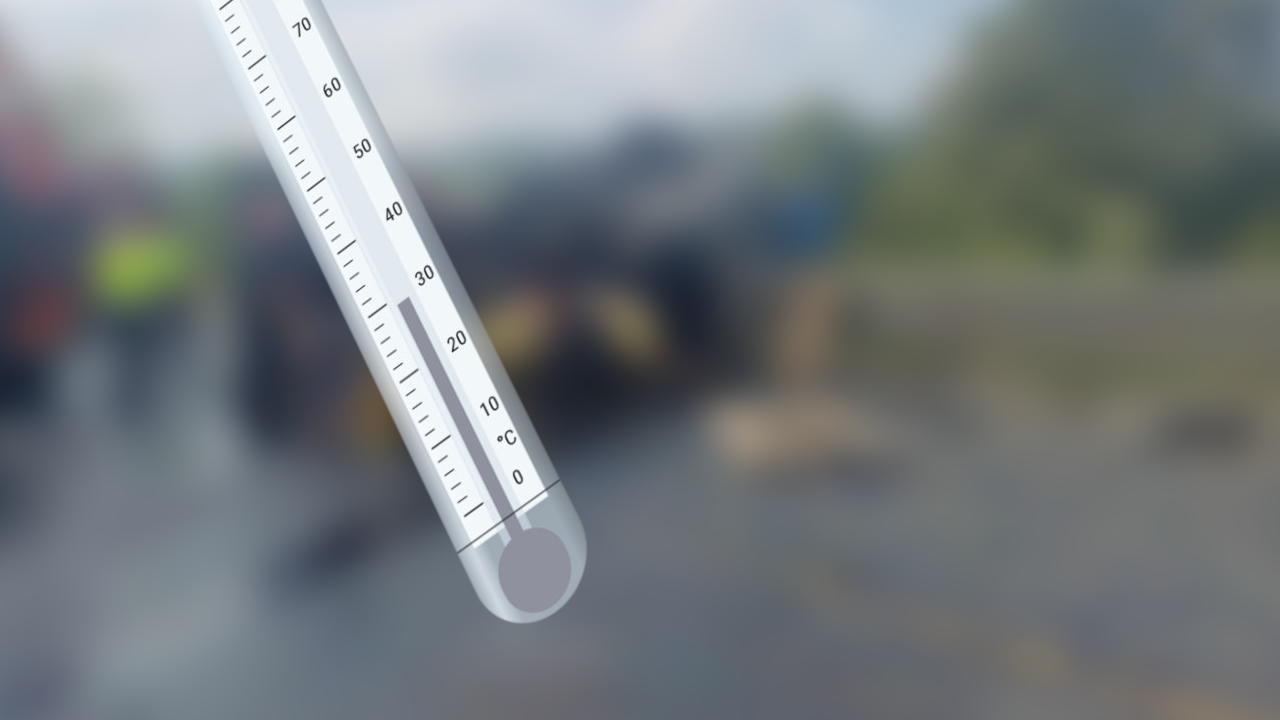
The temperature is value=29 unit=°C
